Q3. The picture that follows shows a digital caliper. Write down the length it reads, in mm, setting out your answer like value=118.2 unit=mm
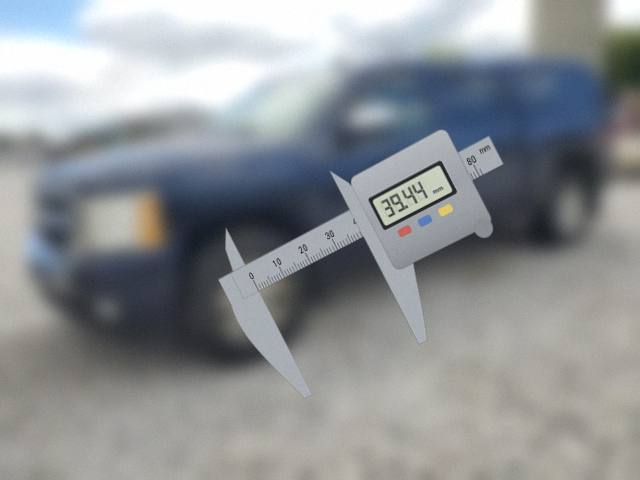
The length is value=39.44 unit=mm
